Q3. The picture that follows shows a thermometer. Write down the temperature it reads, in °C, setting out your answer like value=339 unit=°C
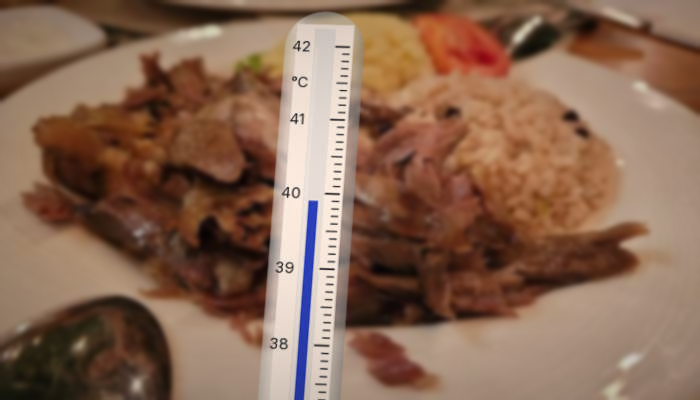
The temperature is value=39.9 unit=°C
